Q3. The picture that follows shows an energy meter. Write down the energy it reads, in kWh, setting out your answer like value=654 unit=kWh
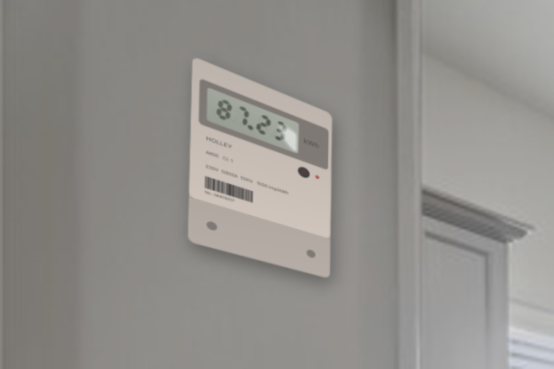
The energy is value=87.23 unit=kWh
